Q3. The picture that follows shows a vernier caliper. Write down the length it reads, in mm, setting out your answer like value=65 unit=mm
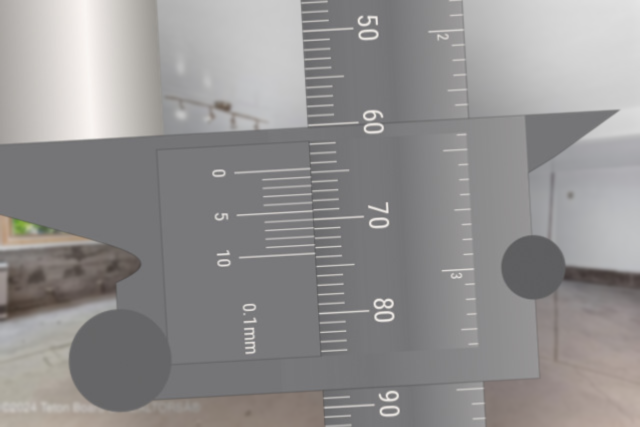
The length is value=64.6 unit=mm
